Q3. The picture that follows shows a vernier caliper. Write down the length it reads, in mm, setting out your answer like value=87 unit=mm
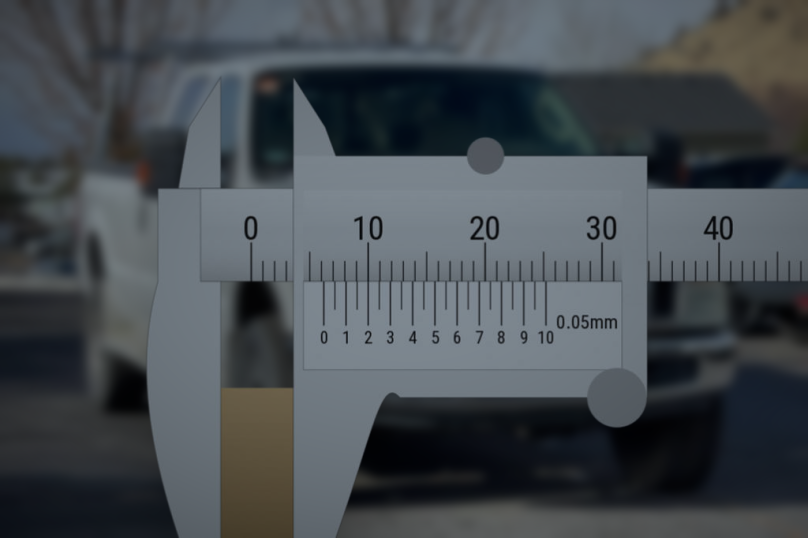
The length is value=6.2 unit=mm
